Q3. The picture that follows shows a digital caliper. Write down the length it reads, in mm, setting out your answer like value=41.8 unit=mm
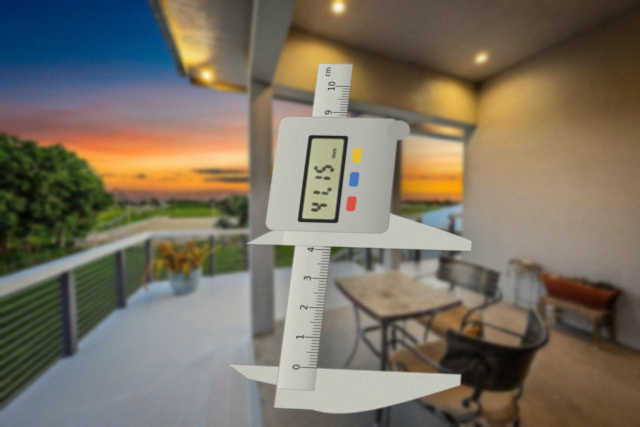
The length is value=41.15 unit=mm
